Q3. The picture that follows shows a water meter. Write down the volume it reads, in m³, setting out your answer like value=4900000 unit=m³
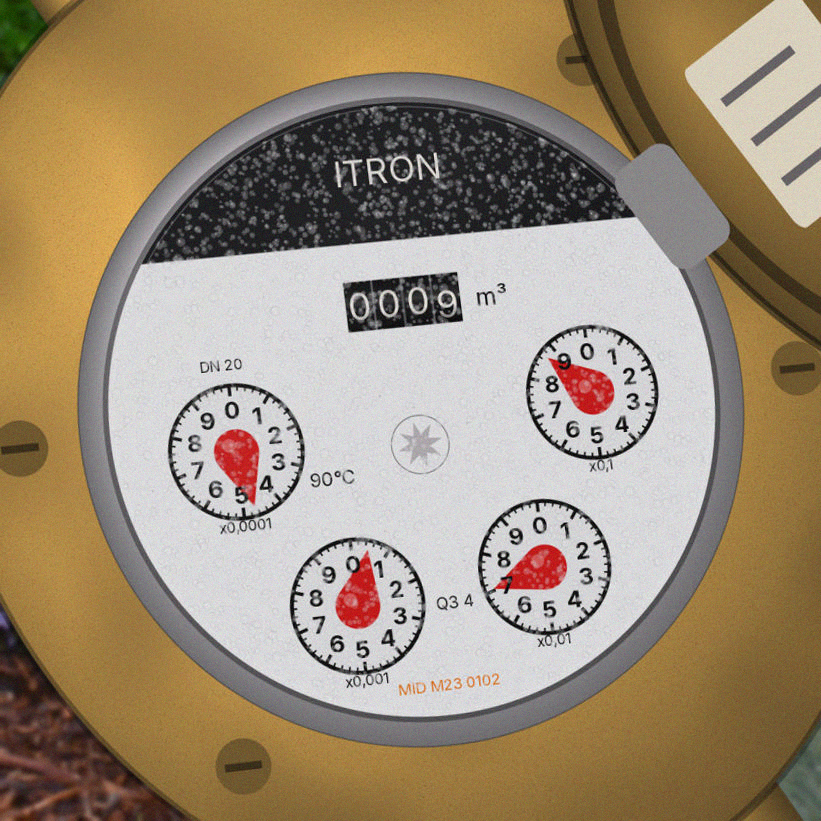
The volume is value=8.8704 unit=m³
